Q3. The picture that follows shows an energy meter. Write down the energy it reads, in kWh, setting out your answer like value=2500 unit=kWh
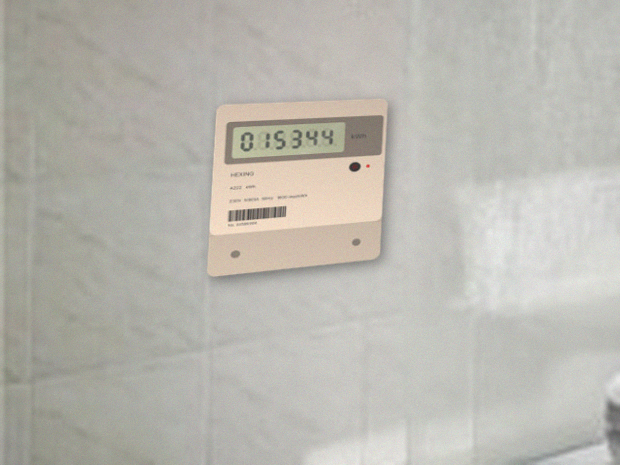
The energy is value=15344 unit=kWh
